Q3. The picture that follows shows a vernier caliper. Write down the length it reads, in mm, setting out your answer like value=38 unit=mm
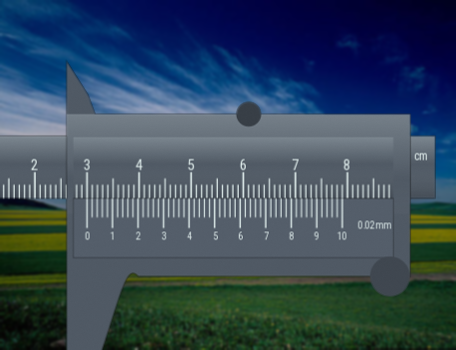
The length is value=30.0 unit=mm
